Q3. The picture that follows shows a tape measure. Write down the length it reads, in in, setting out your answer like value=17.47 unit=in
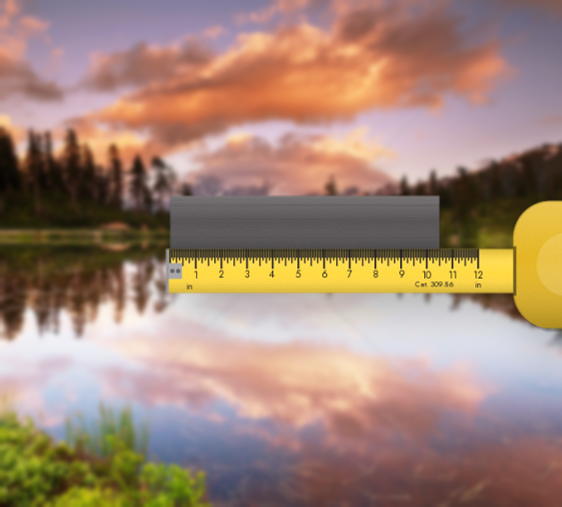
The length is value=10.5 unit=in
